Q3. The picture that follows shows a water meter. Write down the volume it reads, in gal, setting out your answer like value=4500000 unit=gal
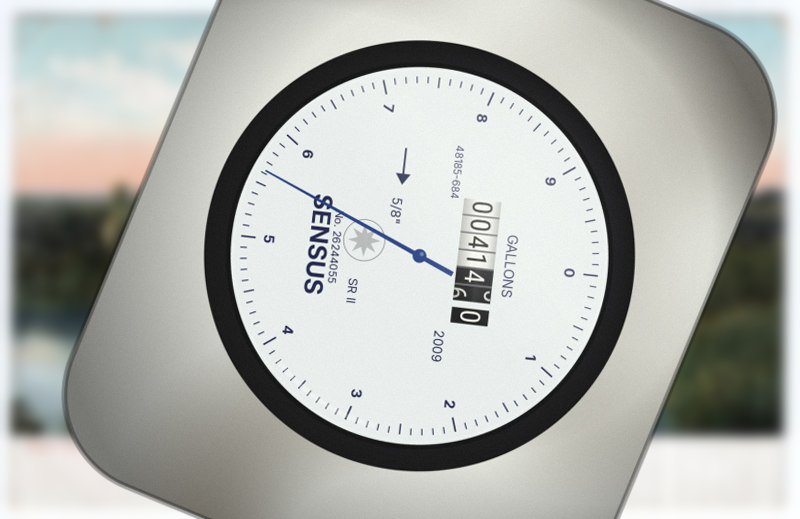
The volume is value=41455.6 unit=gal
